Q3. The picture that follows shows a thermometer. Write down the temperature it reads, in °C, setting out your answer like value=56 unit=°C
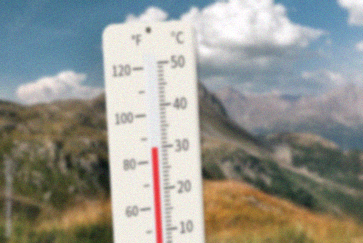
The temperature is value=30 unit=°C
